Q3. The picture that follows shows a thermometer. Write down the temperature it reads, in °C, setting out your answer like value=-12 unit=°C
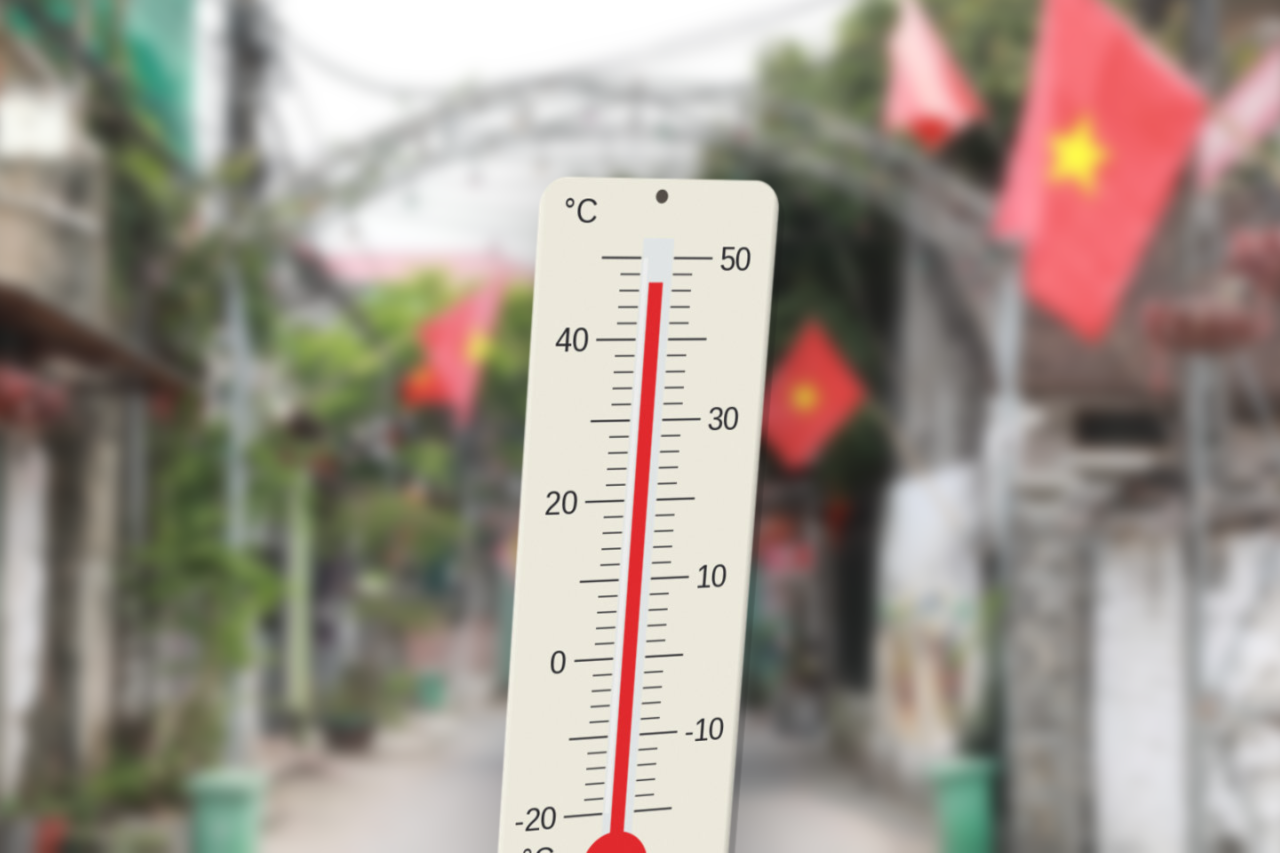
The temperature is value=47 unit=°C
